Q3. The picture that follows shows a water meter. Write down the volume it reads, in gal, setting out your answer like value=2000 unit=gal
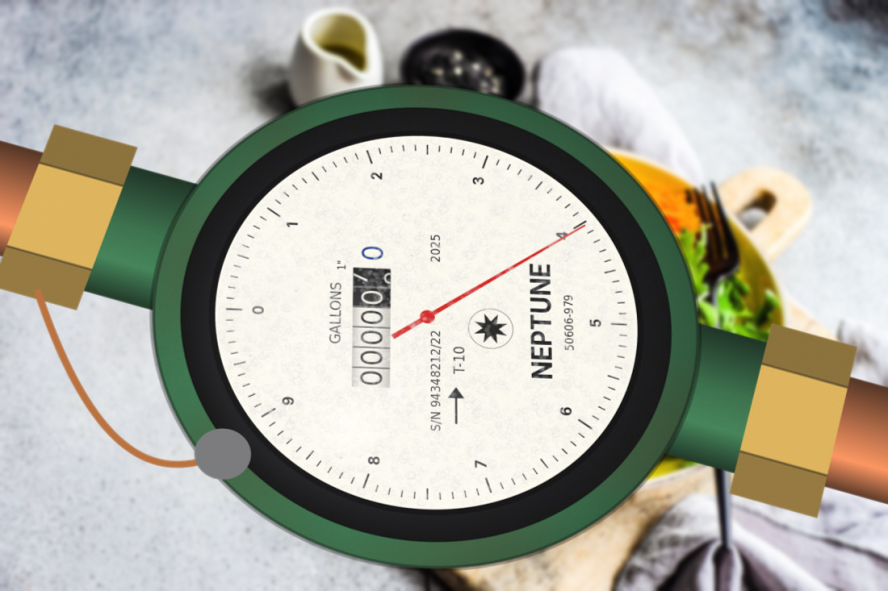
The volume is value=74.0 unit=gal
